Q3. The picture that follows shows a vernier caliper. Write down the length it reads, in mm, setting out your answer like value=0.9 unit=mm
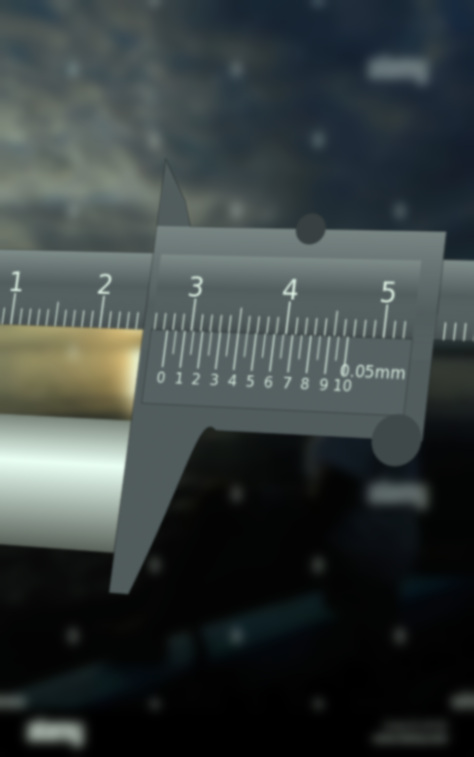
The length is value=27.4 unit=mm
